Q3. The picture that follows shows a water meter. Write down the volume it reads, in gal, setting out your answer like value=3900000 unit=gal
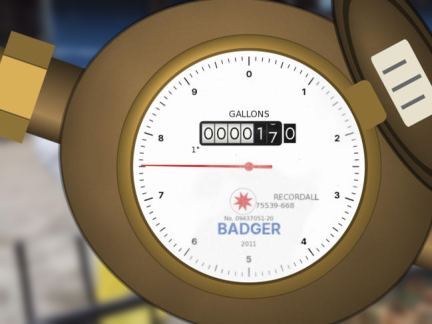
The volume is value=167.5 unit=gal
